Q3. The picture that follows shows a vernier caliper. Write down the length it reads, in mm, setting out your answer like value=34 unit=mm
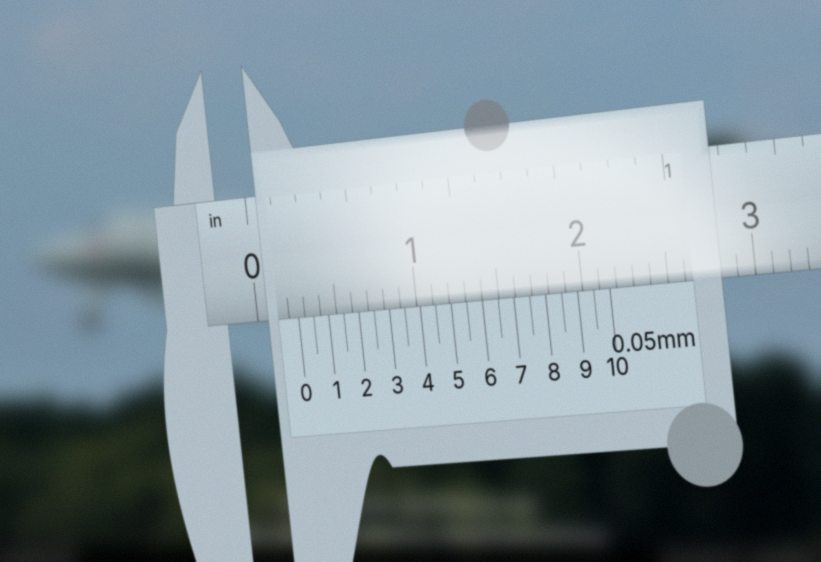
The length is value=2.6 unit=mm
